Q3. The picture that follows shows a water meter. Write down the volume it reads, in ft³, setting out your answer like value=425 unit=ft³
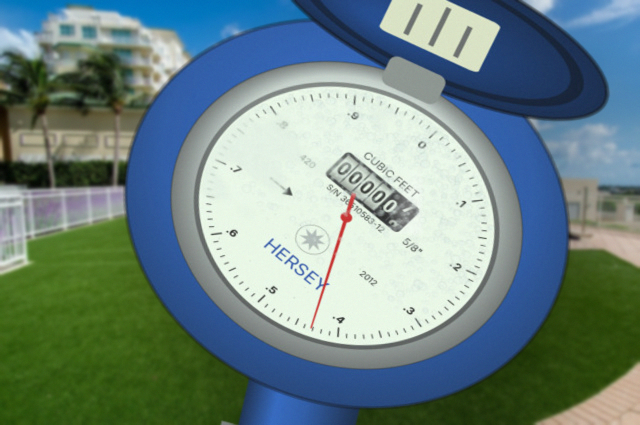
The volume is value=7.43 unit=ft³
